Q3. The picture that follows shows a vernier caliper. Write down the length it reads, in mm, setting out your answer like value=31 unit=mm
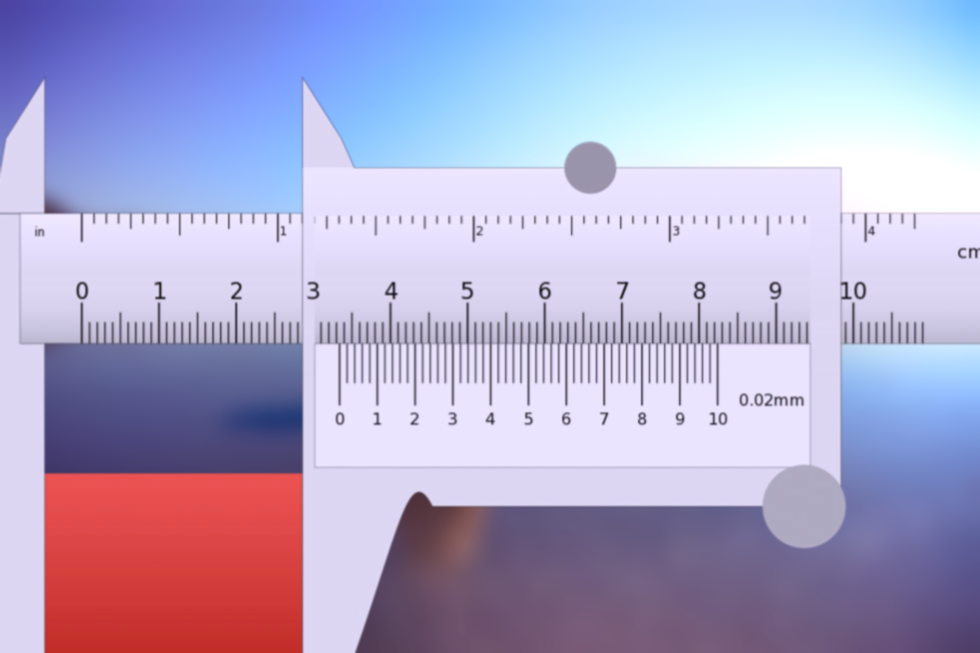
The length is value=33.4 unit=mm
